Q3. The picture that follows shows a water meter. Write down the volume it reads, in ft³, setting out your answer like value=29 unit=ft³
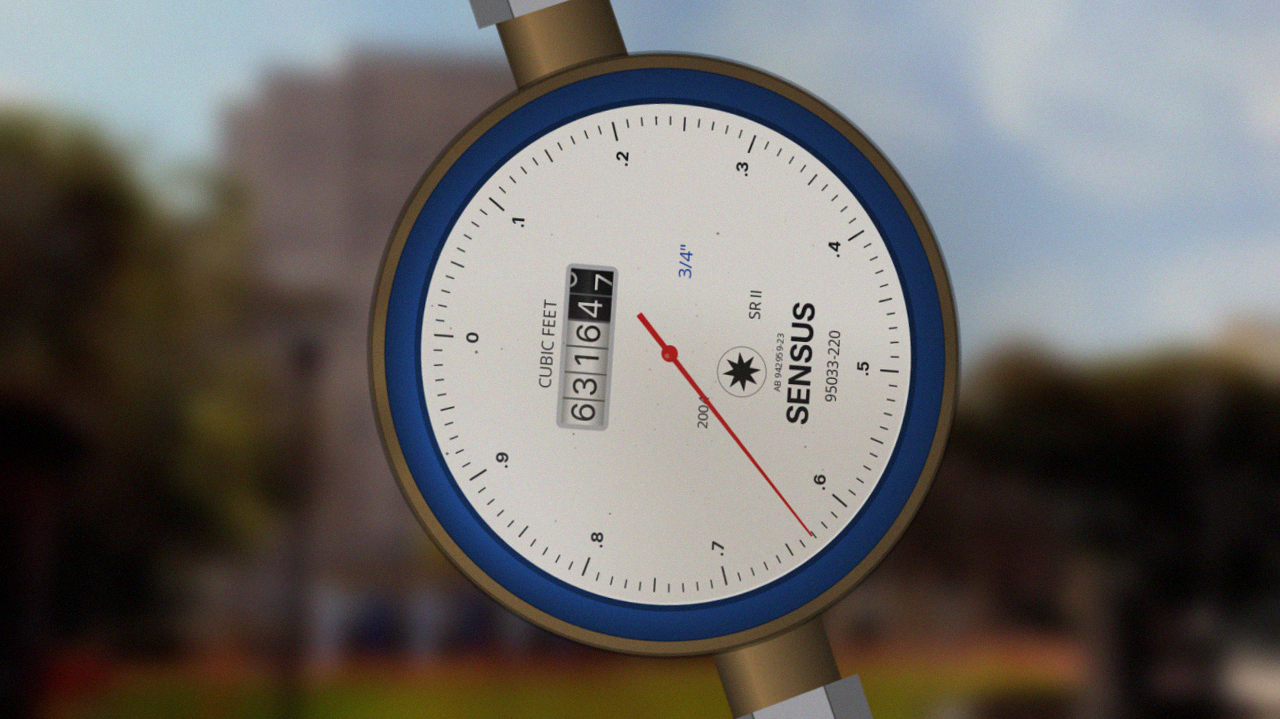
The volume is value=631646.63 unit=ft³
